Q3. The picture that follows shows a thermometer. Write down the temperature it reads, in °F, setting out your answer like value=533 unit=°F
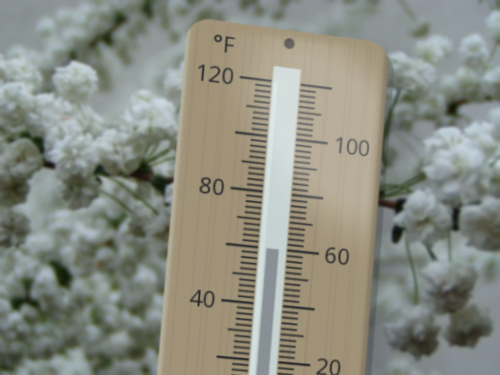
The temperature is value=60 unit=°F
